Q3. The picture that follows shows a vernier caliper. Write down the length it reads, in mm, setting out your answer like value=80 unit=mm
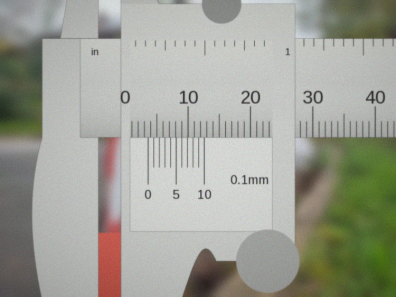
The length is value=3.6 unit=mm
